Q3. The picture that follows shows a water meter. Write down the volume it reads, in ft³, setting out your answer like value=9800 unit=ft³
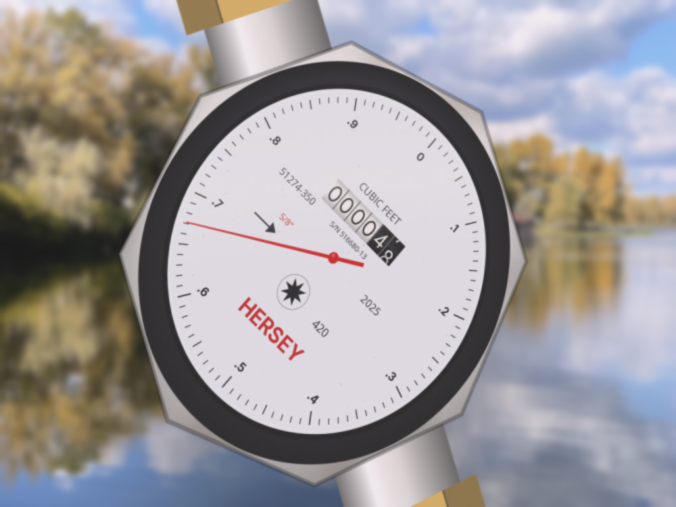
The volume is value=47.67 unit=ft³
